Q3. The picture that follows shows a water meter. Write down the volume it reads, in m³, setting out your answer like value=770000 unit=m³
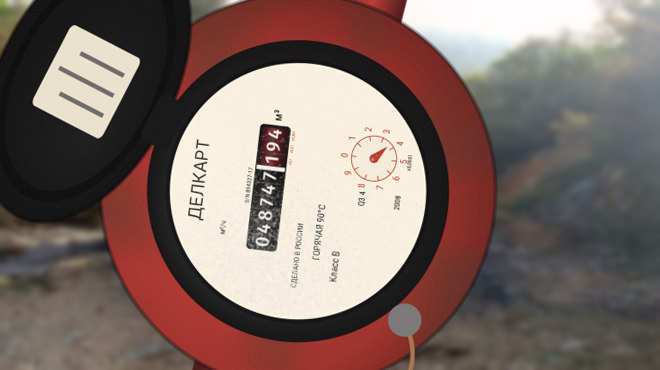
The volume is value=48747.1943 unit=m³
